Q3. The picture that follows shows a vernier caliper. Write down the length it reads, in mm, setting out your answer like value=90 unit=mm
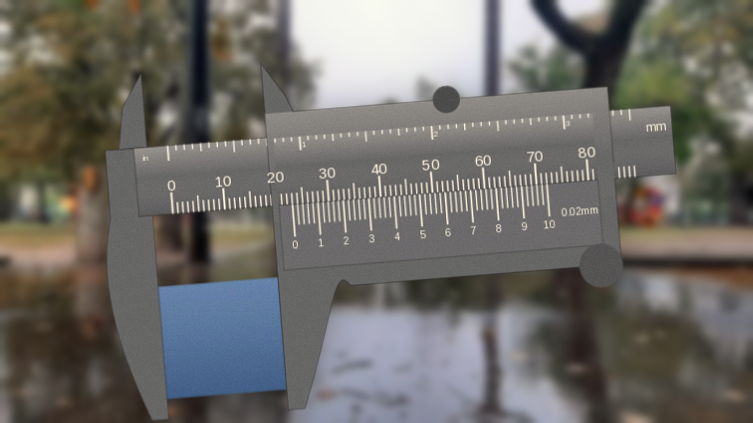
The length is value=23.0 unit=mm
